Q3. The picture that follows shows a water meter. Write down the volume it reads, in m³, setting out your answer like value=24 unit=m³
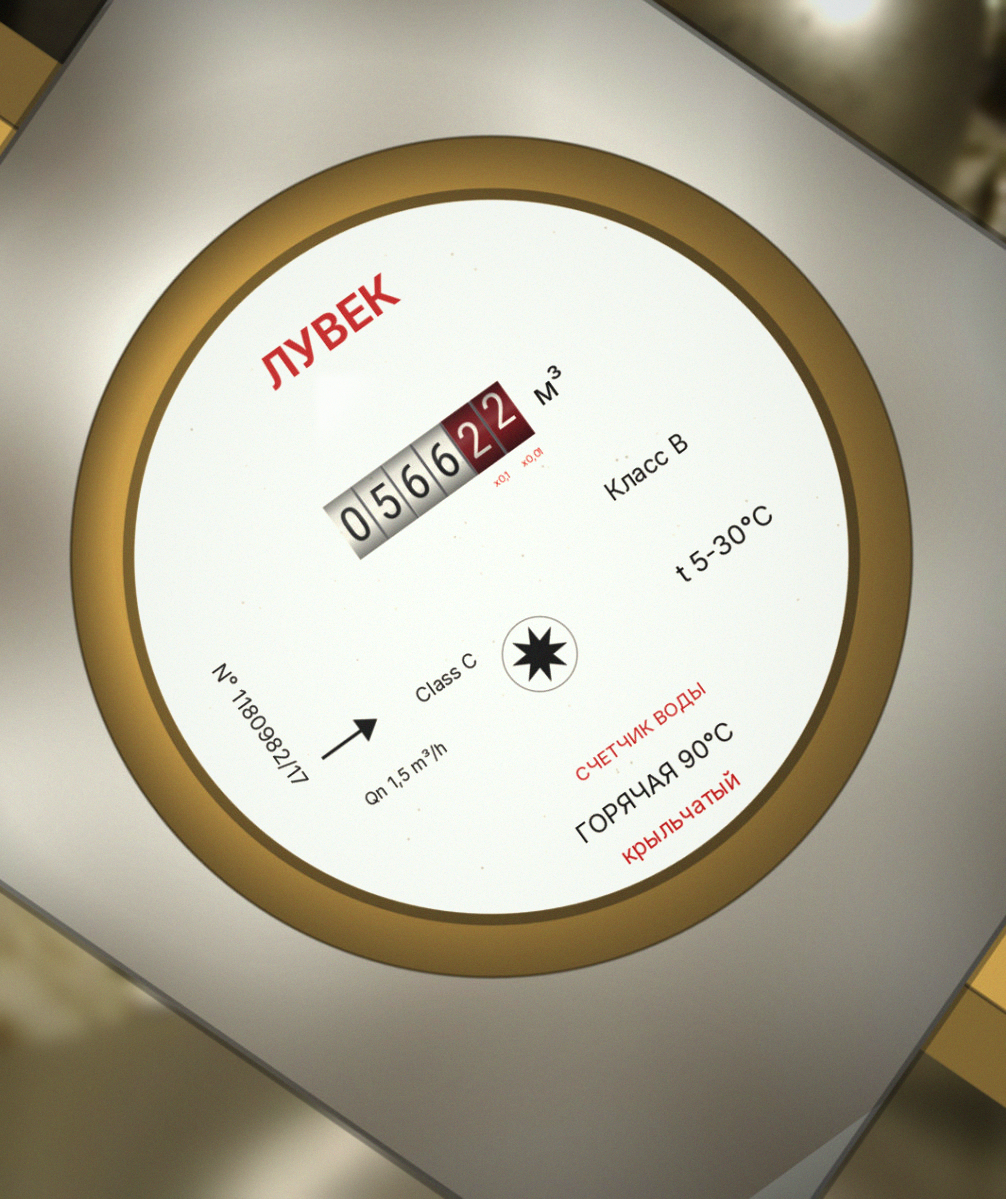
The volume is value=566.22 unit=m³
